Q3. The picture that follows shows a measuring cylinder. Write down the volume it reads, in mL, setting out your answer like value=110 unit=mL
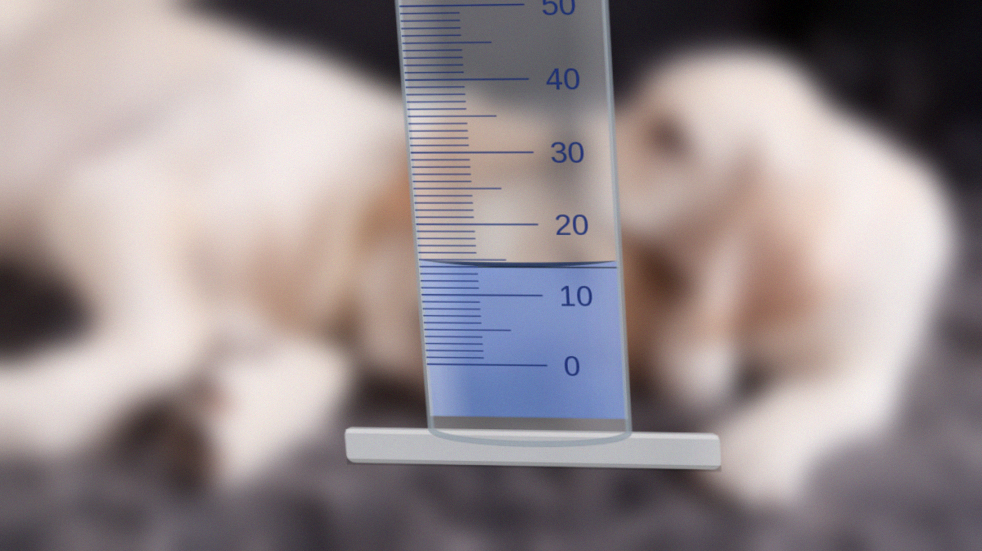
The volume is value=14 unit=mL
